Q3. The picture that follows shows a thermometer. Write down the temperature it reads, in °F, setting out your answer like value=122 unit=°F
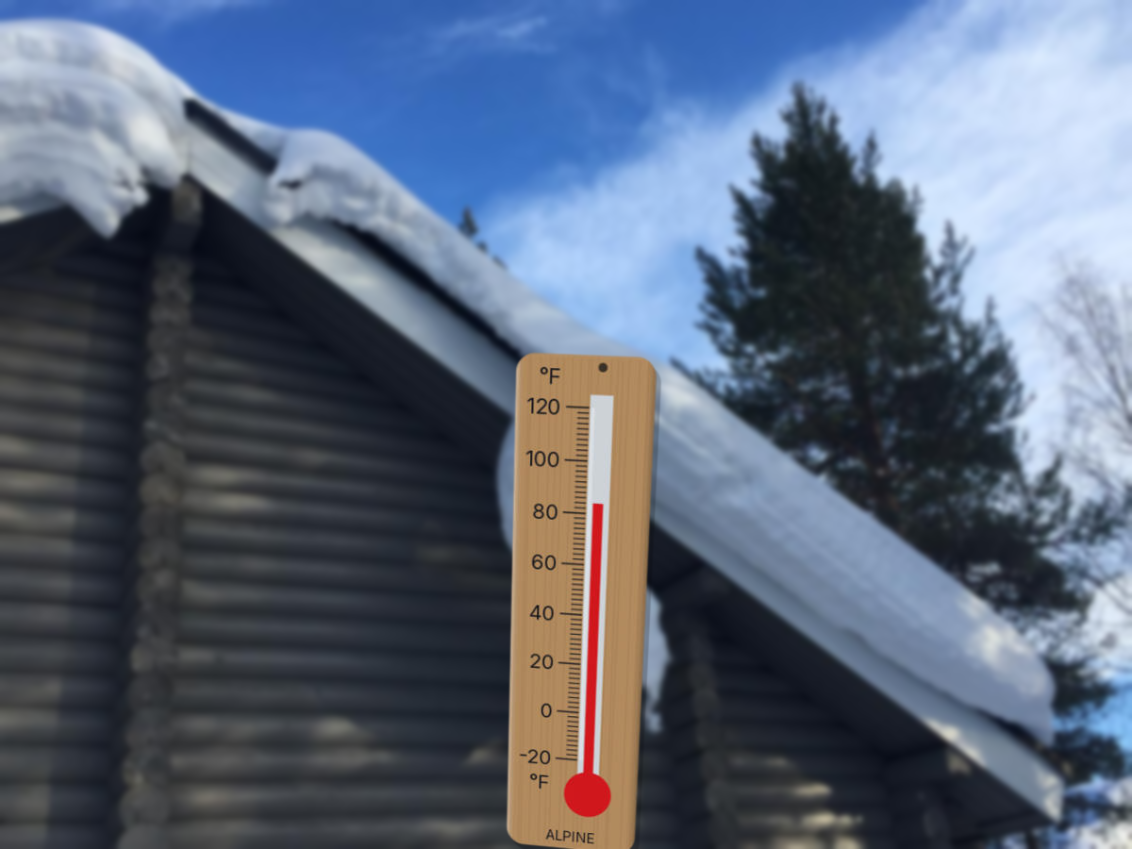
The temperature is value=84 unit=°F
